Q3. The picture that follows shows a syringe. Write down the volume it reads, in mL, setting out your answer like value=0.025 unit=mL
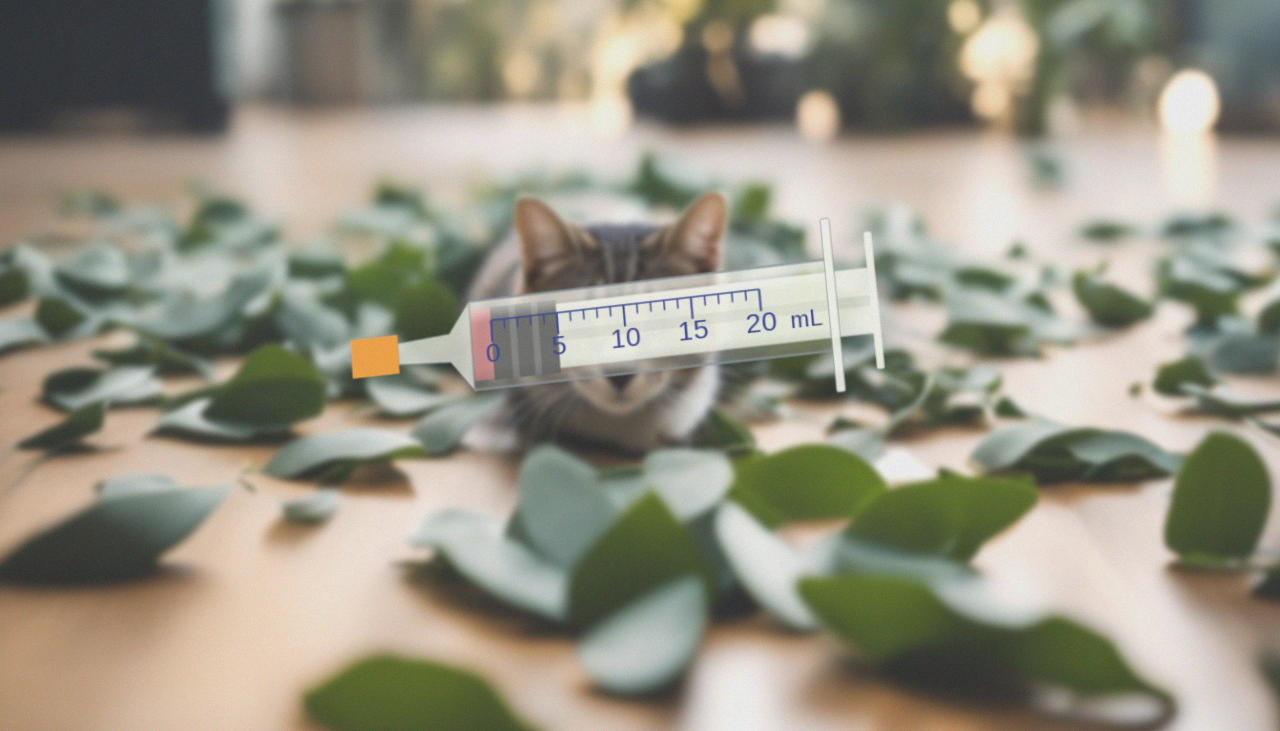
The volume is value=0 unit=mL
